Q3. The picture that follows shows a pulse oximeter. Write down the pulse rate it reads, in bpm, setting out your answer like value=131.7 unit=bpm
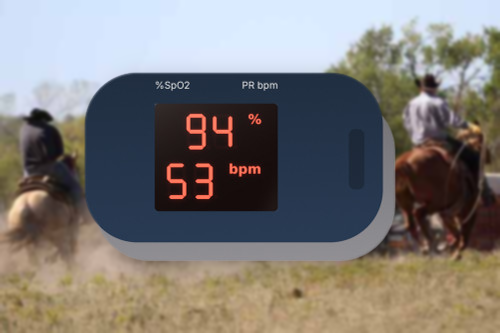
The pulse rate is value=53 unit=bpm
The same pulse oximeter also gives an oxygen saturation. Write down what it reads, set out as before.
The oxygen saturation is value=94 unit=%
